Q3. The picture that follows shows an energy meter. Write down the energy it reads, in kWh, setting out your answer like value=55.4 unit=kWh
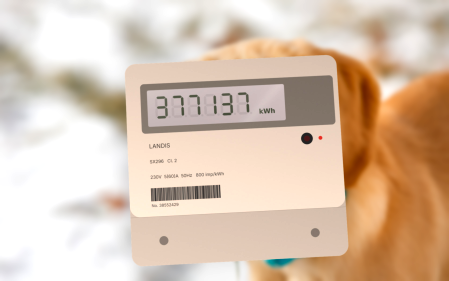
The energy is value=377137 unit=kWh
